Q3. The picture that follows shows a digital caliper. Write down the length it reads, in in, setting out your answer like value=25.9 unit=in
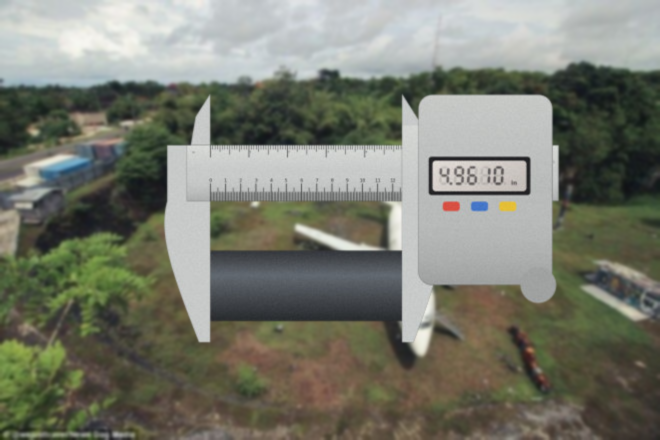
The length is value=4.9610 unit=in
